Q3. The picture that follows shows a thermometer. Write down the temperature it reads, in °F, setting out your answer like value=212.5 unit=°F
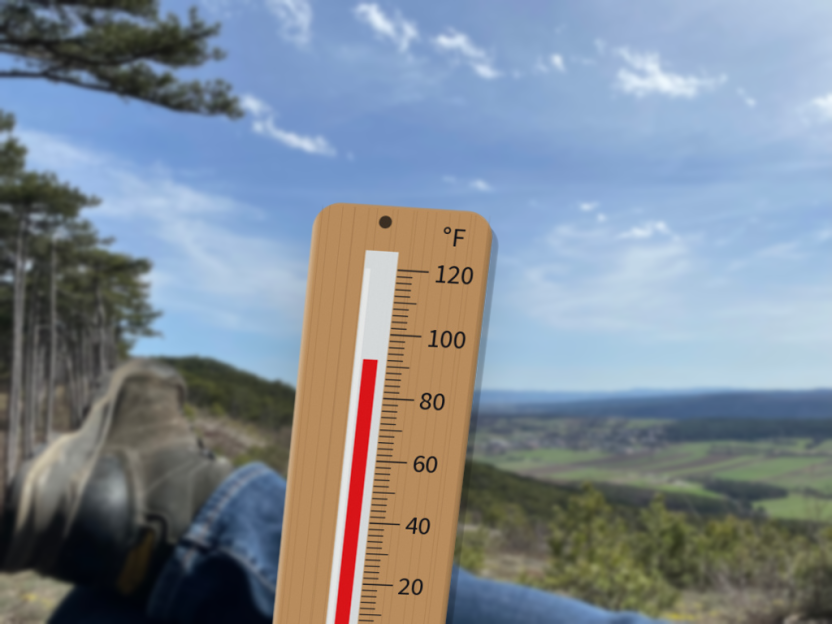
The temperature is value=92 unit=°F
